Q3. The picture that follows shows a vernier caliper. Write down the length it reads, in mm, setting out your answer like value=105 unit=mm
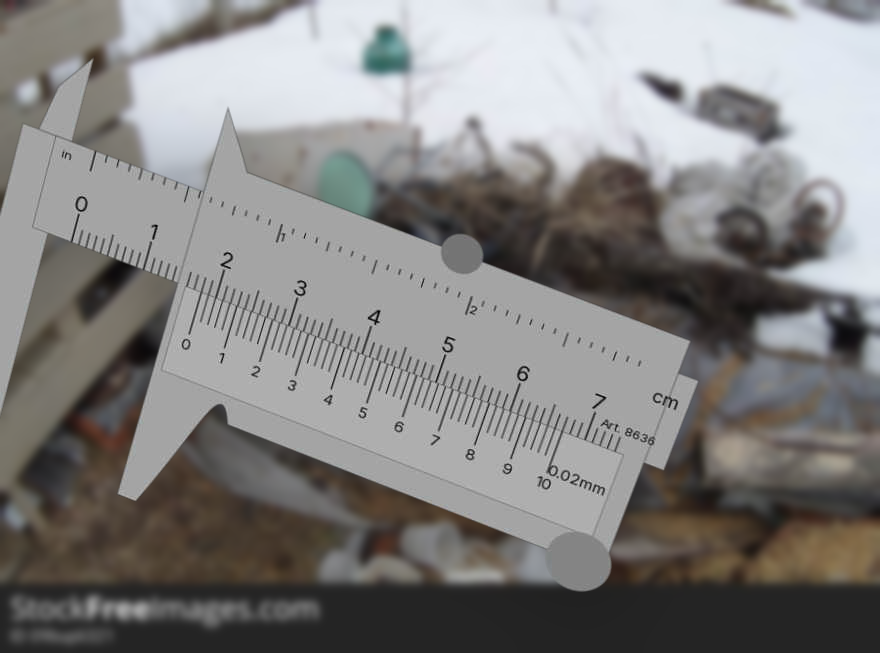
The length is value=18.0 unit=mm
